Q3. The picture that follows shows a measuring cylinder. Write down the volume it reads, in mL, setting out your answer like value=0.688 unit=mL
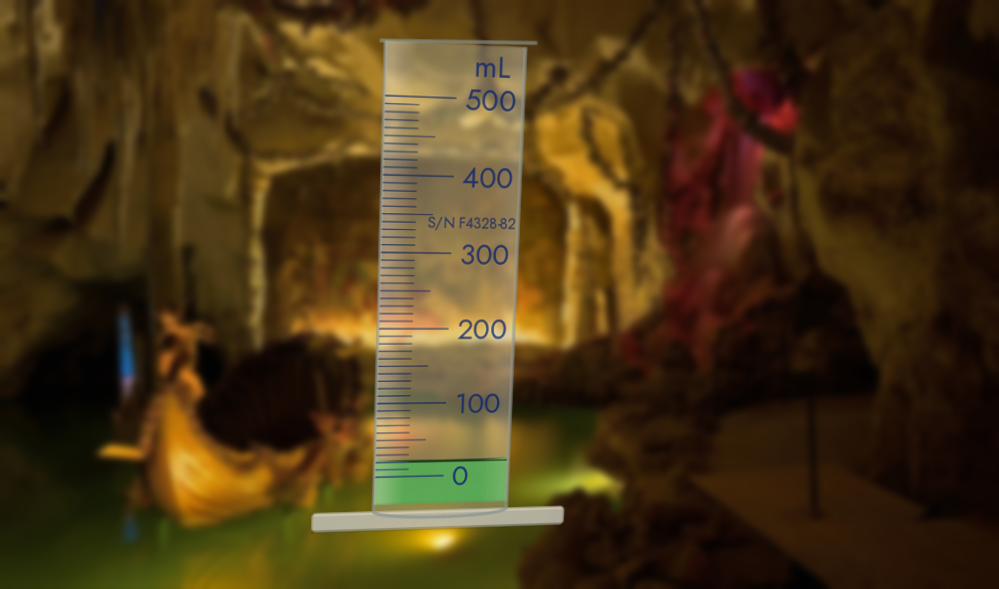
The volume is value=20 unit=mL
